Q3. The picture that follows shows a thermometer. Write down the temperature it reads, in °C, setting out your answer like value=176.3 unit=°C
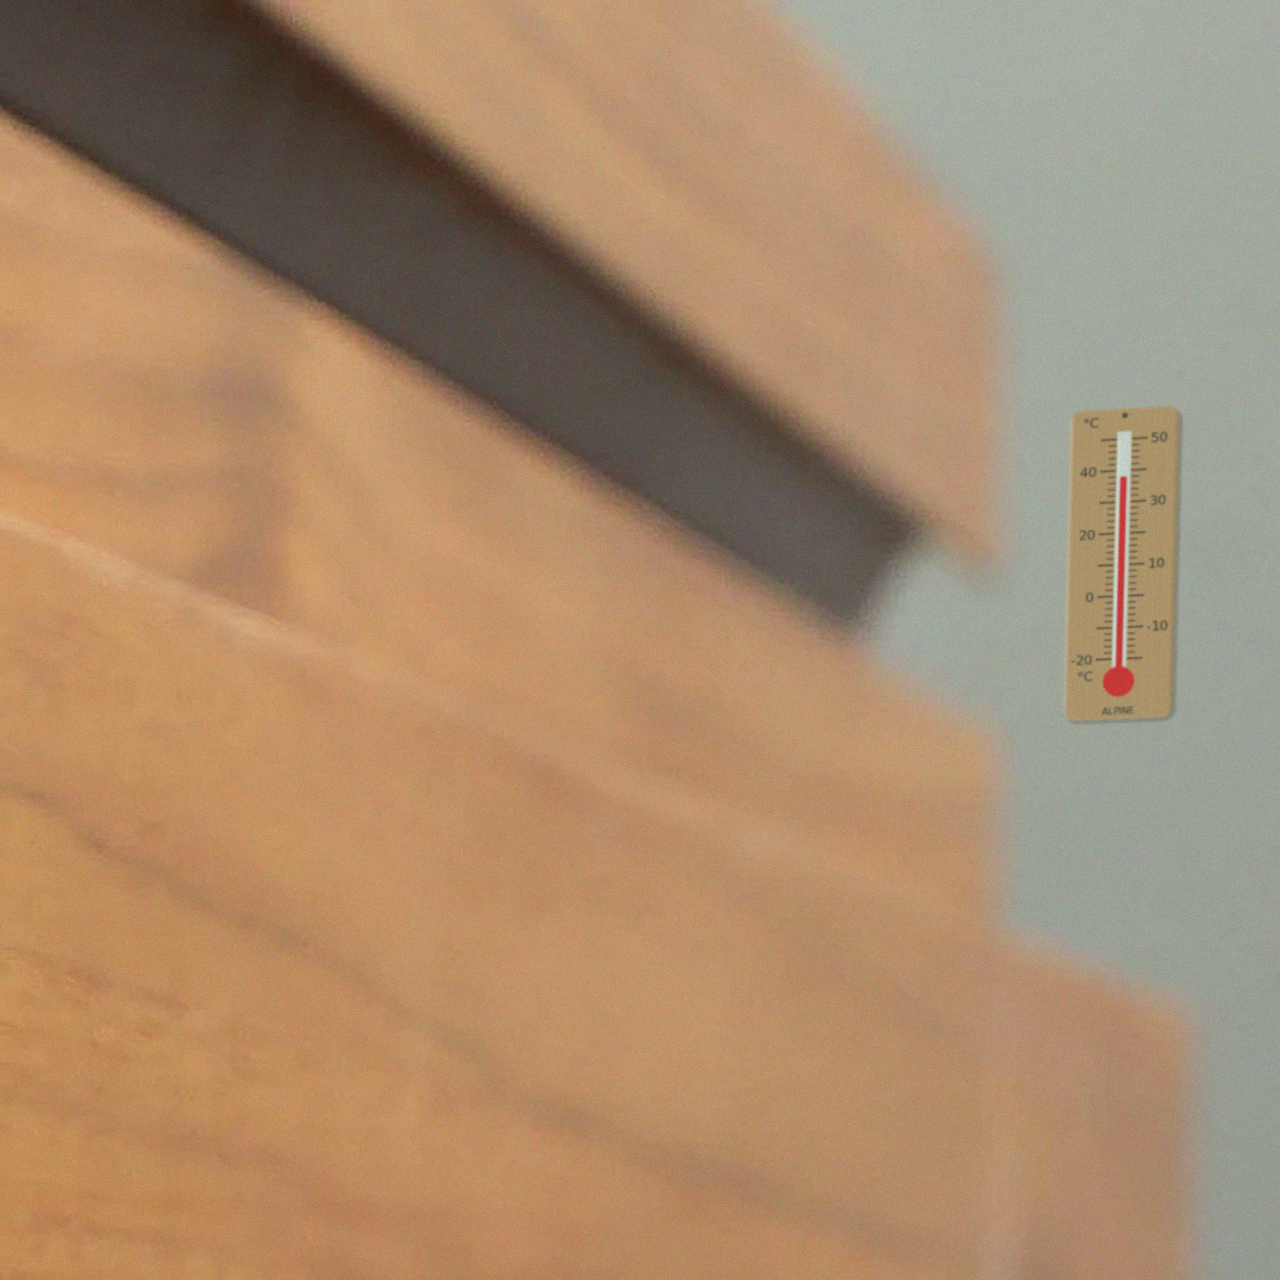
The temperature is value=38 unit=°C
